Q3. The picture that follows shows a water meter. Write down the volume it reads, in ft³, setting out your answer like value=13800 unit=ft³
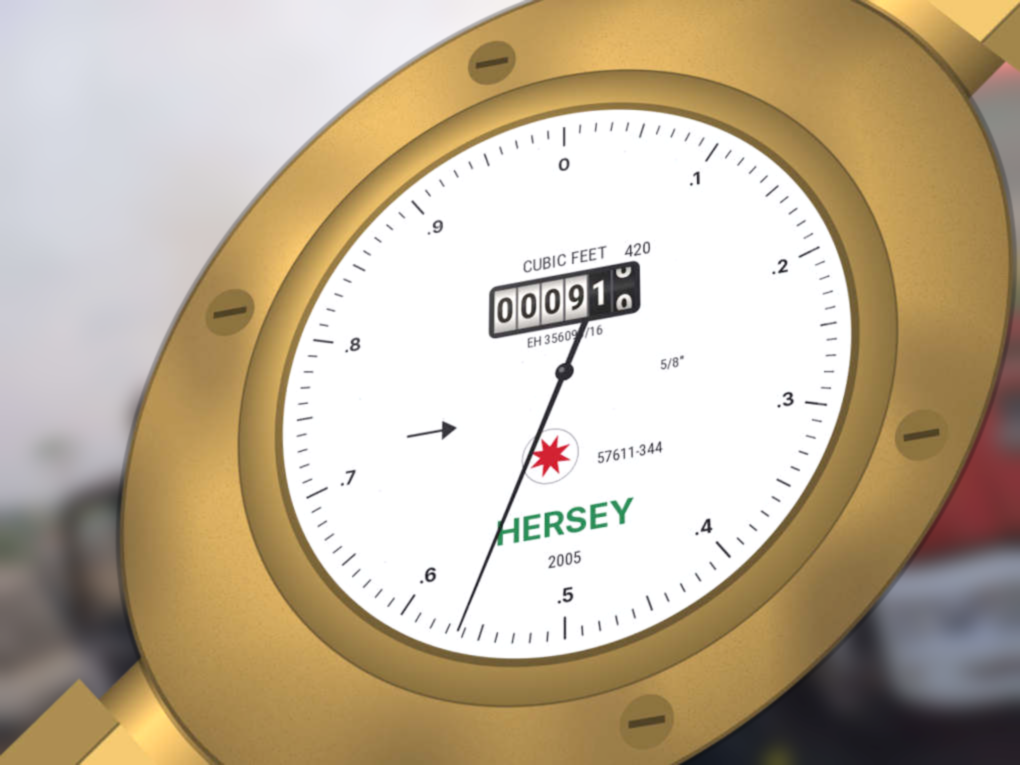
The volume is value=918.56 unit=ft³
